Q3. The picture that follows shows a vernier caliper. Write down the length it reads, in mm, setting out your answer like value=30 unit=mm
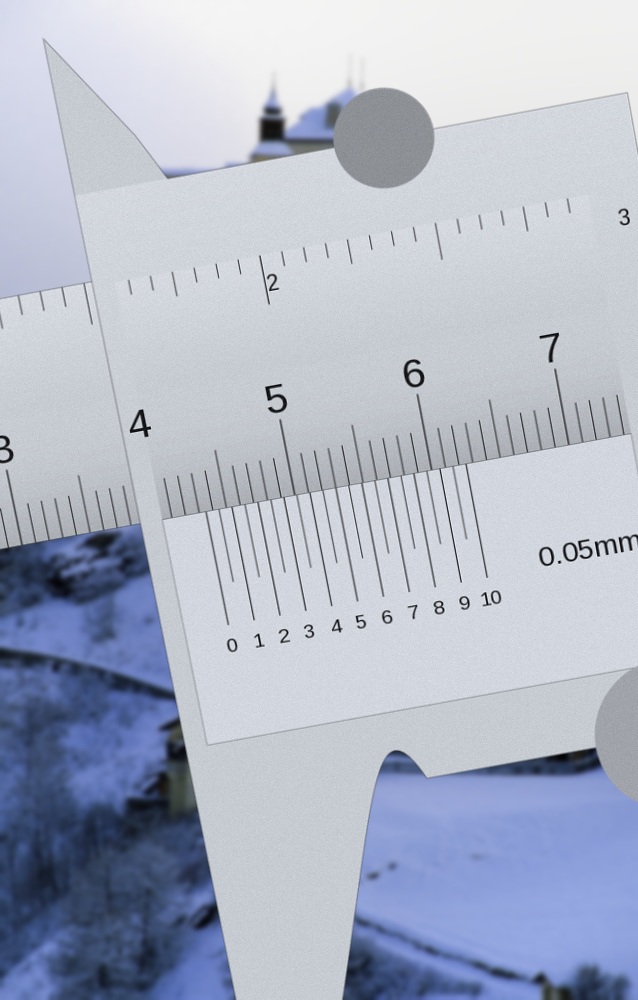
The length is value=43.5 unit=mm
